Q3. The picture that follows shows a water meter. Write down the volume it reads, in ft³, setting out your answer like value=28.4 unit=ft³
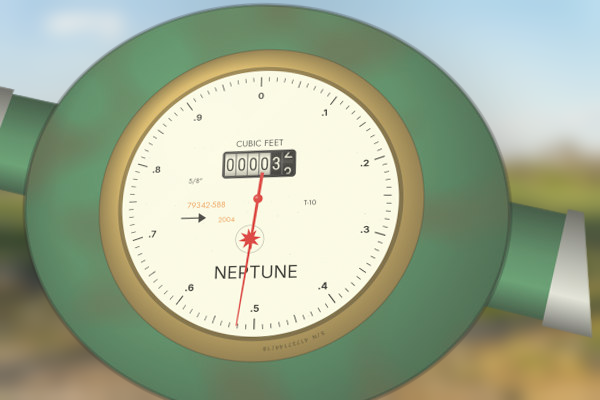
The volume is value=32.52 unit=ft³
